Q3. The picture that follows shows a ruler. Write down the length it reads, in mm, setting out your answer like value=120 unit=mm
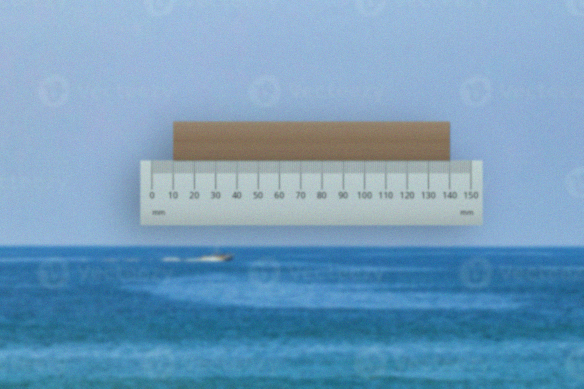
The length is value=130 unit=mm
